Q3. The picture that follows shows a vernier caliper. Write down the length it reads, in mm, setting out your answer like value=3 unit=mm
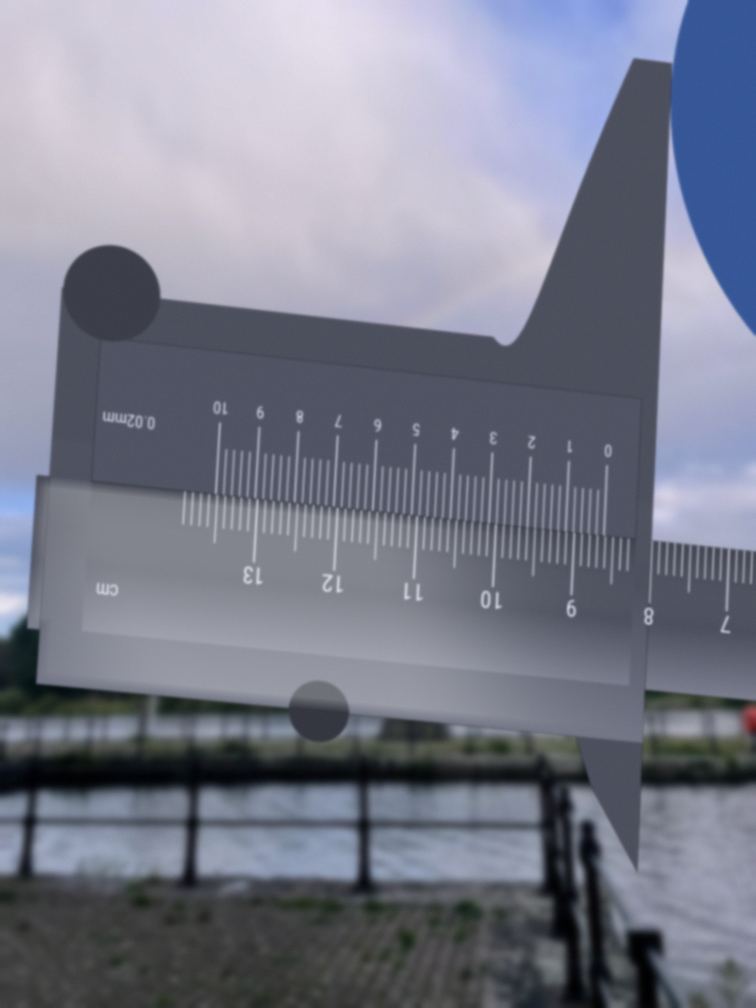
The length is value=86.2 unit=mm
